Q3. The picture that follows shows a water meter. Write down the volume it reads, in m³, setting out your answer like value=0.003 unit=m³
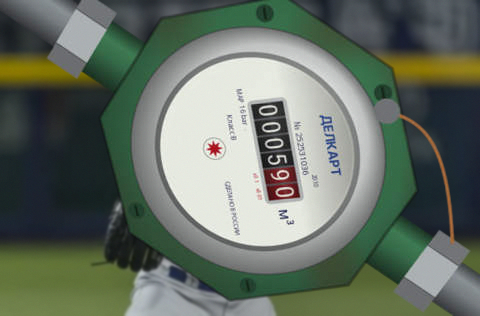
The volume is value=5.90 unit=m³
